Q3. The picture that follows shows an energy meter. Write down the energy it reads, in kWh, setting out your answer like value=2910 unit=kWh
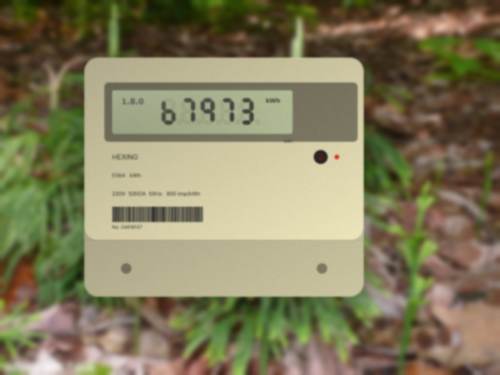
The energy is value=67973 unit=kWh
